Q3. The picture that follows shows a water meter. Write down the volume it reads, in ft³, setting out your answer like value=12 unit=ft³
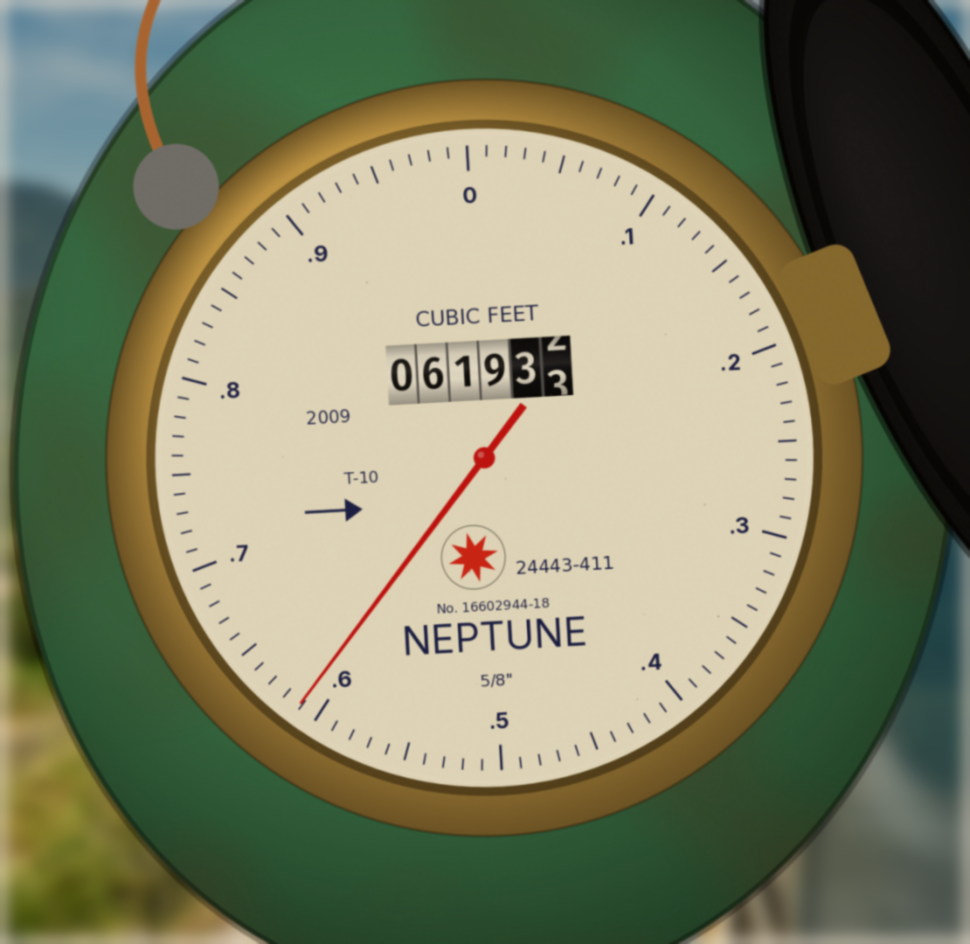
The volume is value=61932.61 unit=ft³
